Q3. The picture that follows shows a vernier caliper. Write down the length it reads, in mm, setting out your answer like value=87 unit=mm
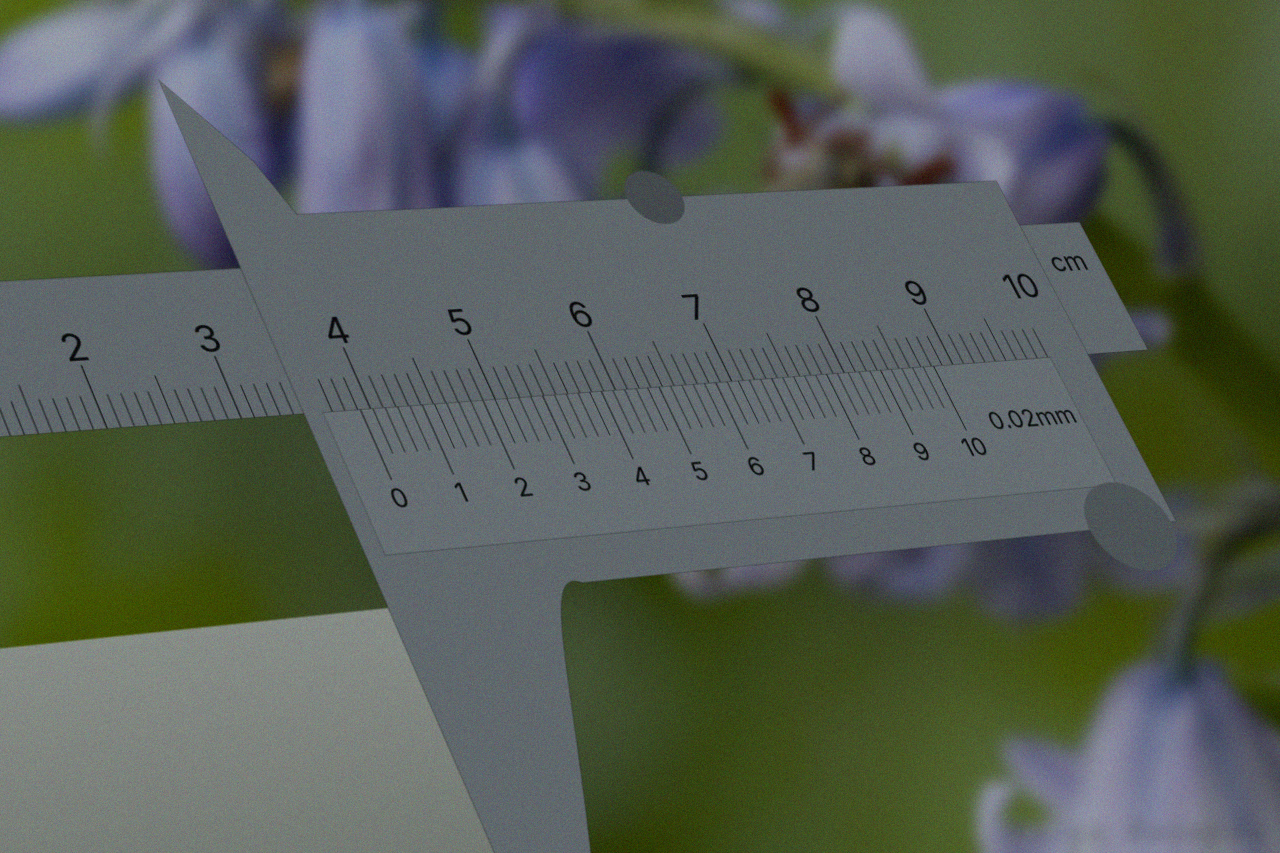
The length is value=39.2 unit=mm
